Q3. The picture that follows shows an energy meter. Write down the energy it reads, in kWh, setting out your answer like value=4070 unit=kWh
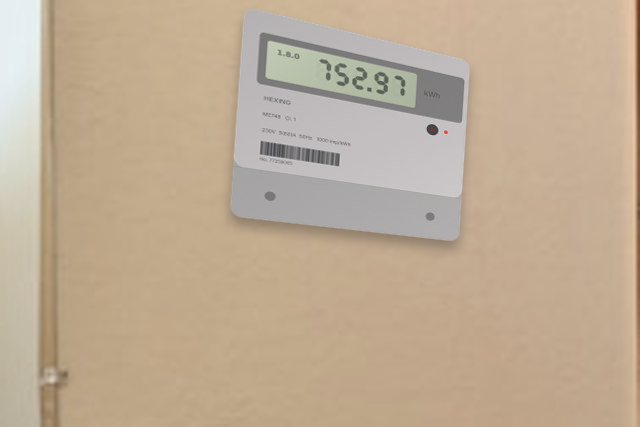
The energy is value=752.97 unit=kWh
